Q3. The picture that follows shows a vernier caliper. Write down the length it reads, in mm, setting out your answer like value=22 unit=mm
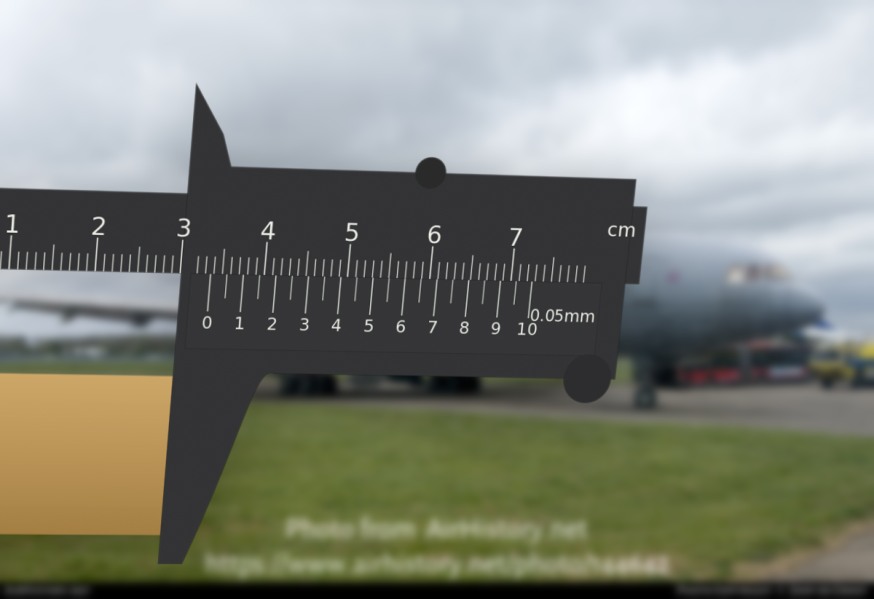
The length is value=33.6 unit=mm
